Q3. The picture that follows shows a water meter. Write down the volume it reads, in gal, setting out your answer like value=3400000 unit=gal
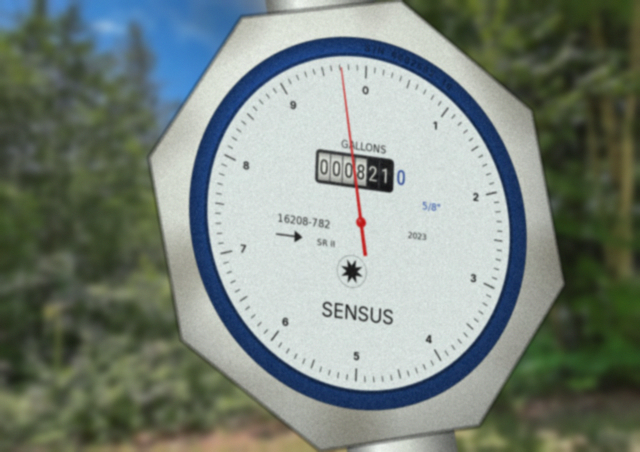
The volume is value=8209.7 unit=gal
